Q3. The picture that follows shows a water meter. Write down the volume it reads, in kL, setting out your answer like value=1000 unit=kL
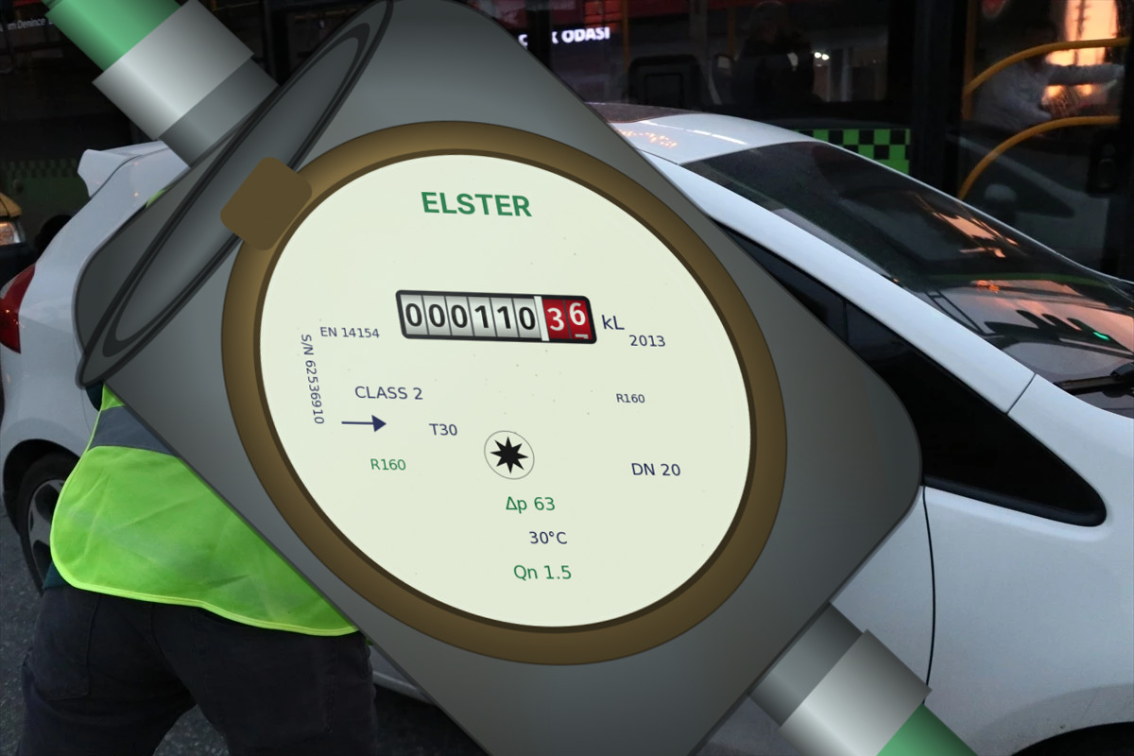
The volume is value=110.36 unit=kL
